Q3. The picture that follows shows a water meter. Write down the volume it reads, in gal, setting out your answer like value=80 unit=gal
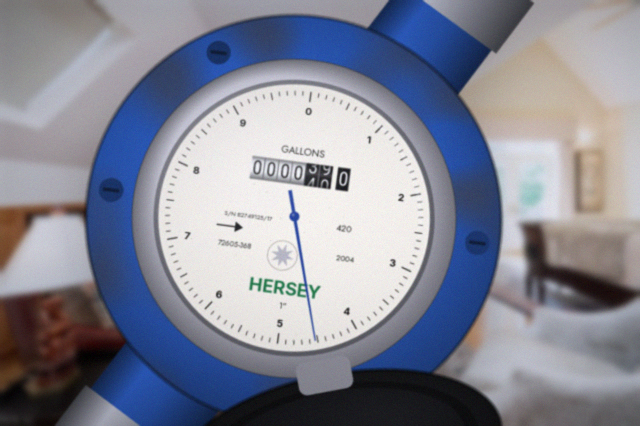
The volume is value=394.5 unit=gal
